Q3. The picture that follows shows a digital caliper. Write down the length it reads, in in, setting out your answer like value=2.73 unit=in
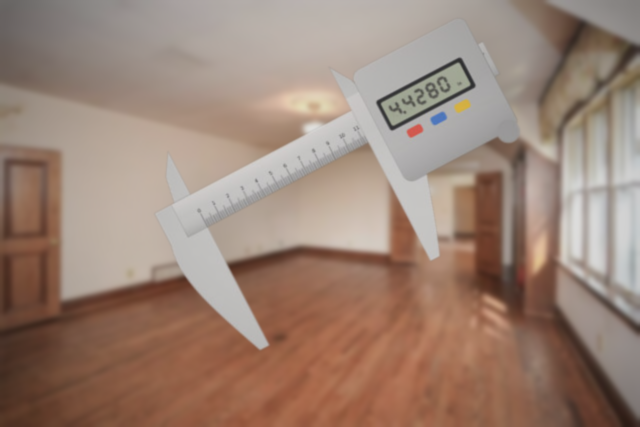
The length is value=4.4280 unit=in
